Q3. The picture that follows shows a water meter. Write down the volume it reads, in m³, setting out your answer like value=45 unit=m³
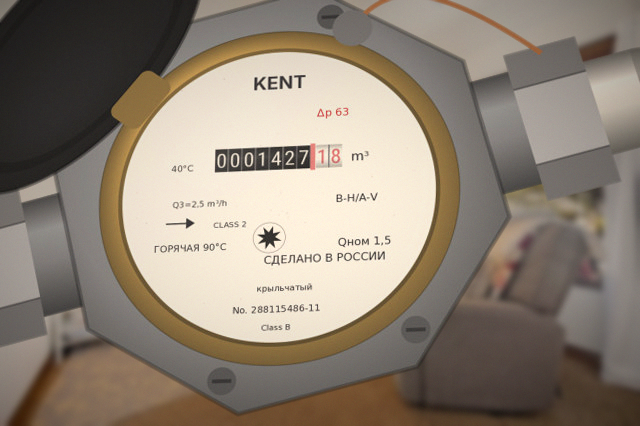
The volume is value=1427.18 unit=m³
